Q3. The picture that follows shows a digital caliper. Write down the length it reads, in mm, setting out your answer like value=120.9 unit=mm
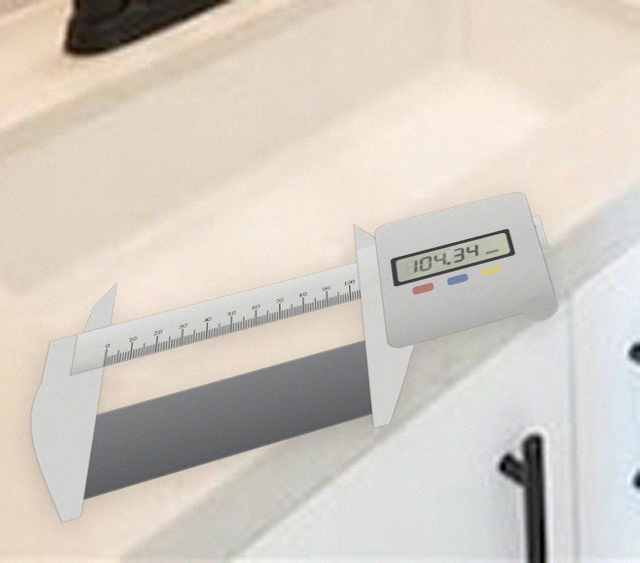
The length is value=104.34 unit=mm
